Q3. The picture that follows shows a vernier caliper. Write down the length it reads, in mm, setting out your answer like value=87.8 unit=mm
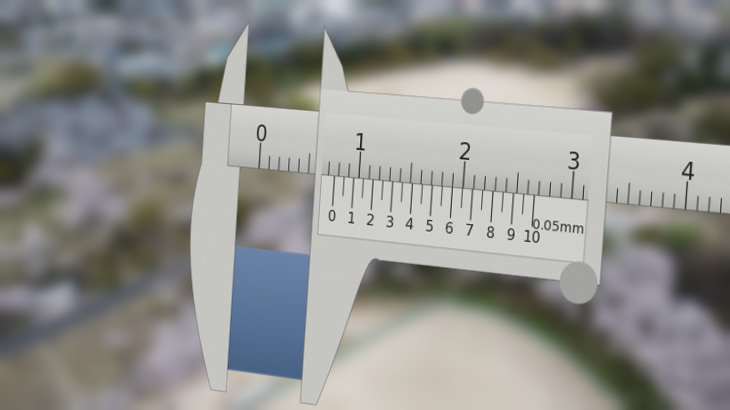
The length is value=7.6 unit=mm
